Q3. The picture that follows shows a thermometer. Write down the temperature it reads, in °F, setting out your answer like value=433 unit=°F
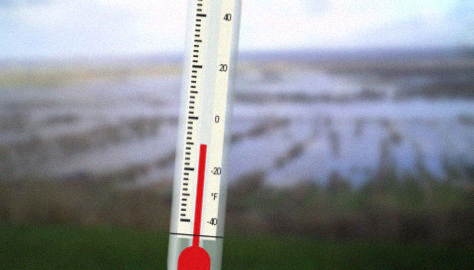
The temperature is value=-10 unit=°F
